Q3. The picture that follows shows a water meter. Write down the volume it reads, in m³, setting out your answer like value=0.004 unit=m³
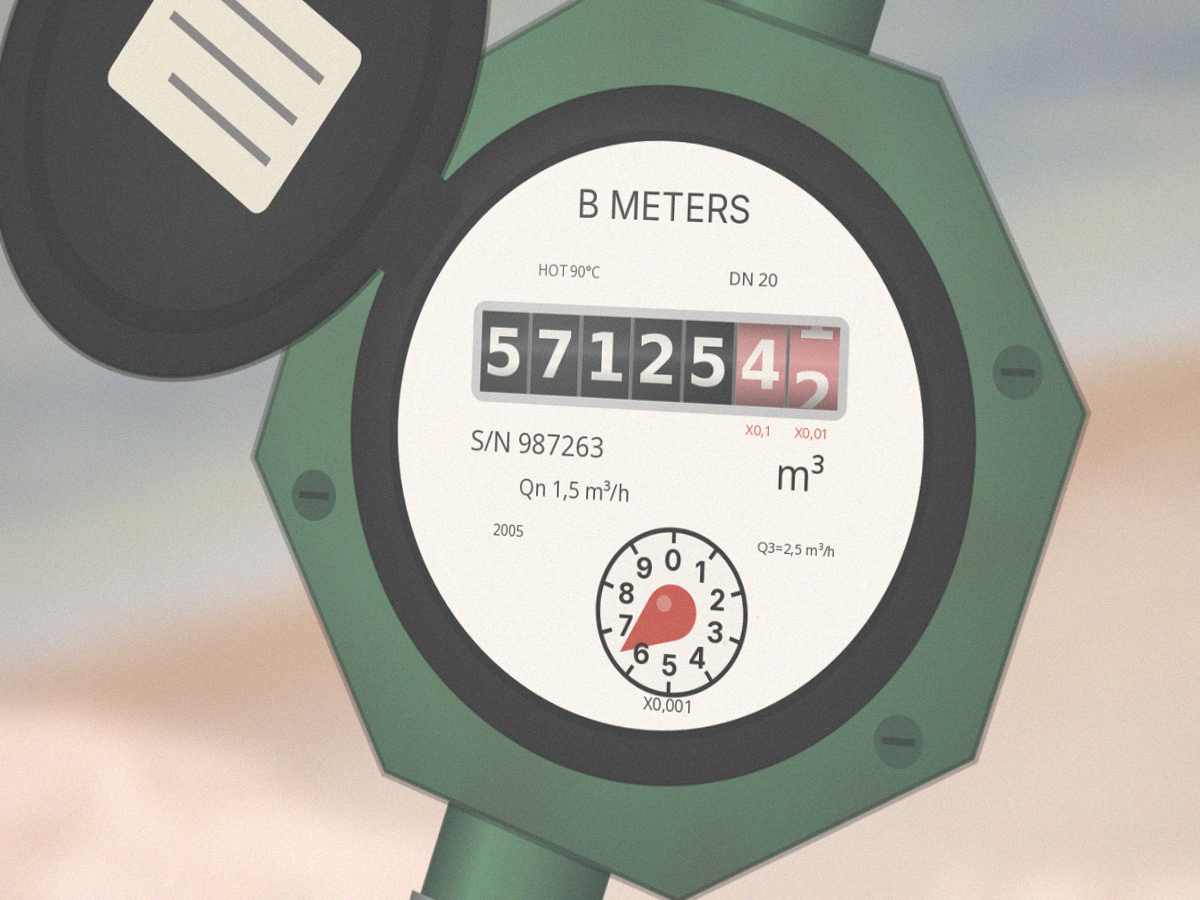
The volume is value=57125.416 unit=m³
